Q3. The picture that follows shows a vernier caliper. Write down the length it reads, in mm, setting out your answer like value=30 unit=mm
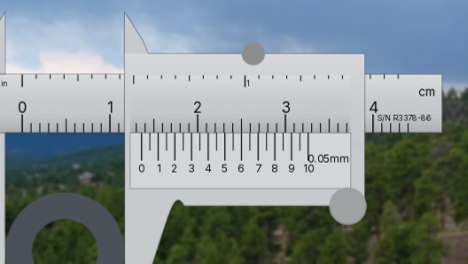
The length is value=13.6 unit=mm
